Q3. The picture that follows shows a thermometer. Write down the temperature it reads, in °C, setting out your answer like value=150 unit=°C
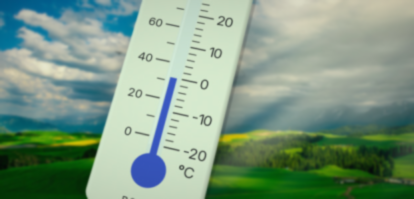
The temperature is value=0 unit=°C
